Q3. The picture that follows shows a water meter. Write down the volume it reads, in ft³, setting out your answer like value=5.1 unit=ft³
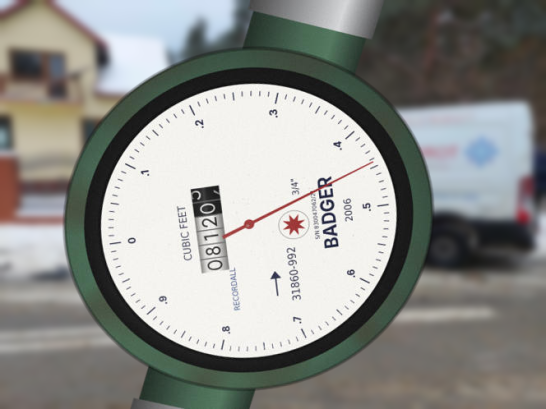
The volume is value=81205.44 unit=ft³
